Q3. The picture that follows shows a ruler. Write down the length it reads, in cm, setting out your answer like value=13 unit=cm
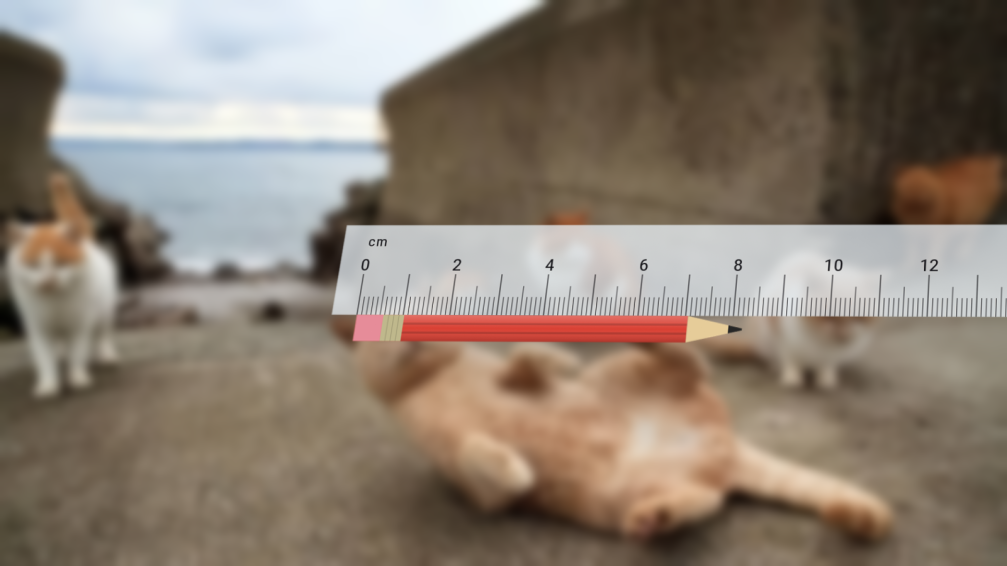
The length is value=8.2 unit=cm
